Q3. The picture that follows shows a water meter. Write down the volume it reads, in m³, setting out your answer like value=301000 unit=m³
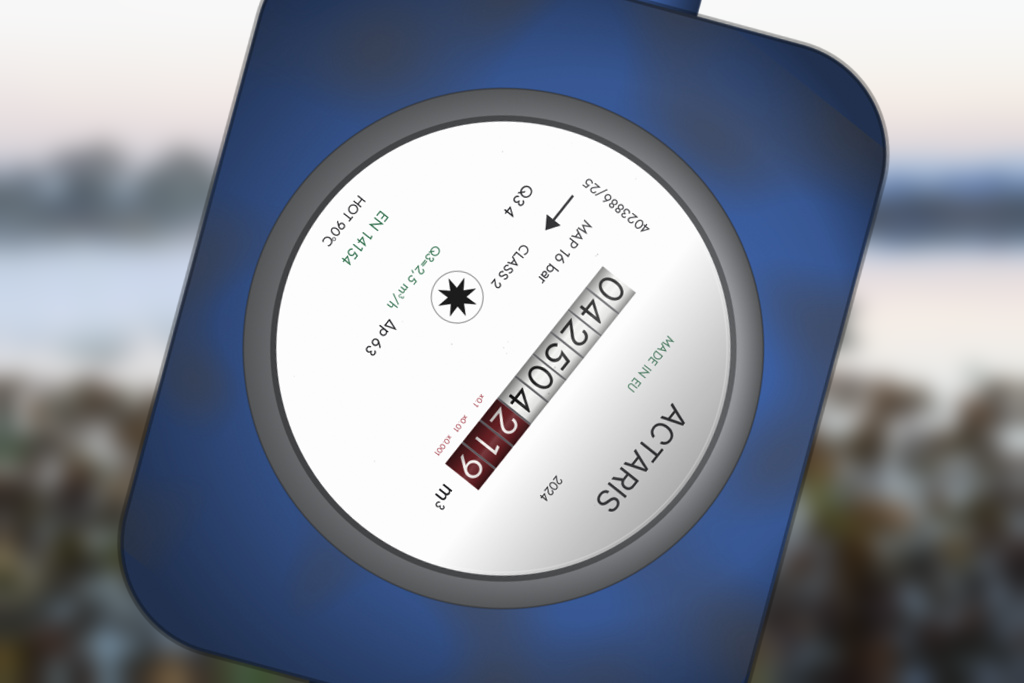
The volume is value=42504.219 unit=m³
